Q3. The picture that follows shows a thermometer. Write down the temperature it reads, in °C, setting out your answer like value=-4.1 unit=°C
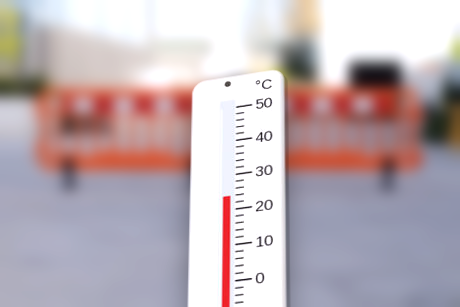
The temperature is value=24 unit=°C
